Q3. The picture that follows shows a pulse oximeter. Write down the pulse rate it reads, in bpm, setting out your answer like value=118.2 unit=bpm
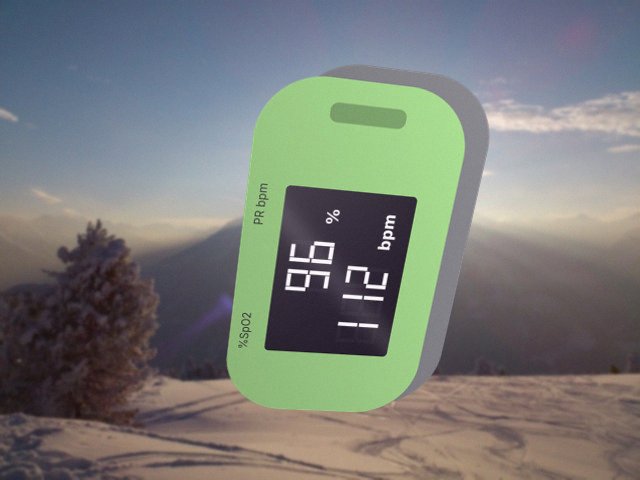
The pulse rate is value=112 unit=bpm
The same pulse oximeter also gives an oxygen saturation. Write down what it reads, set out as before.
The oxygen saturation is value=96 unit=%
